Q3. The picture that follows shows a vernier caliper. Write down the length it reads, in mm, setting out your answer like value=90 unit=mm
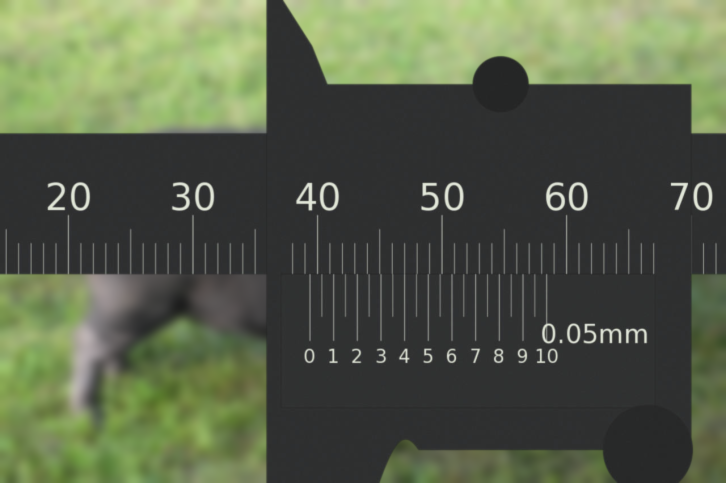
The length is value=39.4 unit=mm
